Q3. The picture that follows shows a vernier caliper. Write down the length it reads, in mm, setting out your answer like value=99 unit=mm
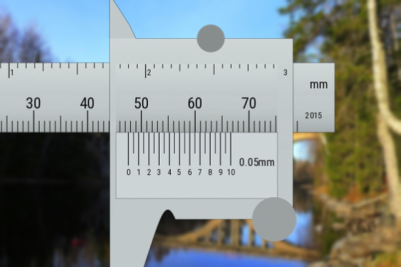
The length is value=47.6 unit=mm
